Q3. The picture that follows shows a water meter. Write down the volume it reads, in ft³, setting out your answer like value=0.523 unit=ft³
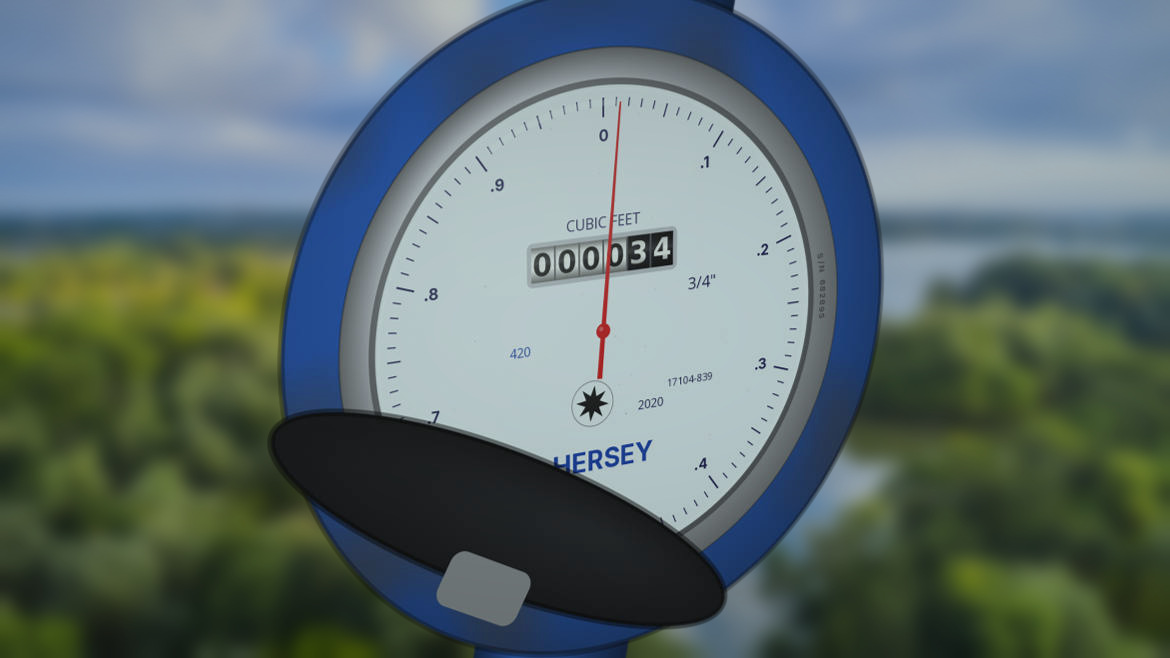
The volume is value=34.01 unit=ft³
